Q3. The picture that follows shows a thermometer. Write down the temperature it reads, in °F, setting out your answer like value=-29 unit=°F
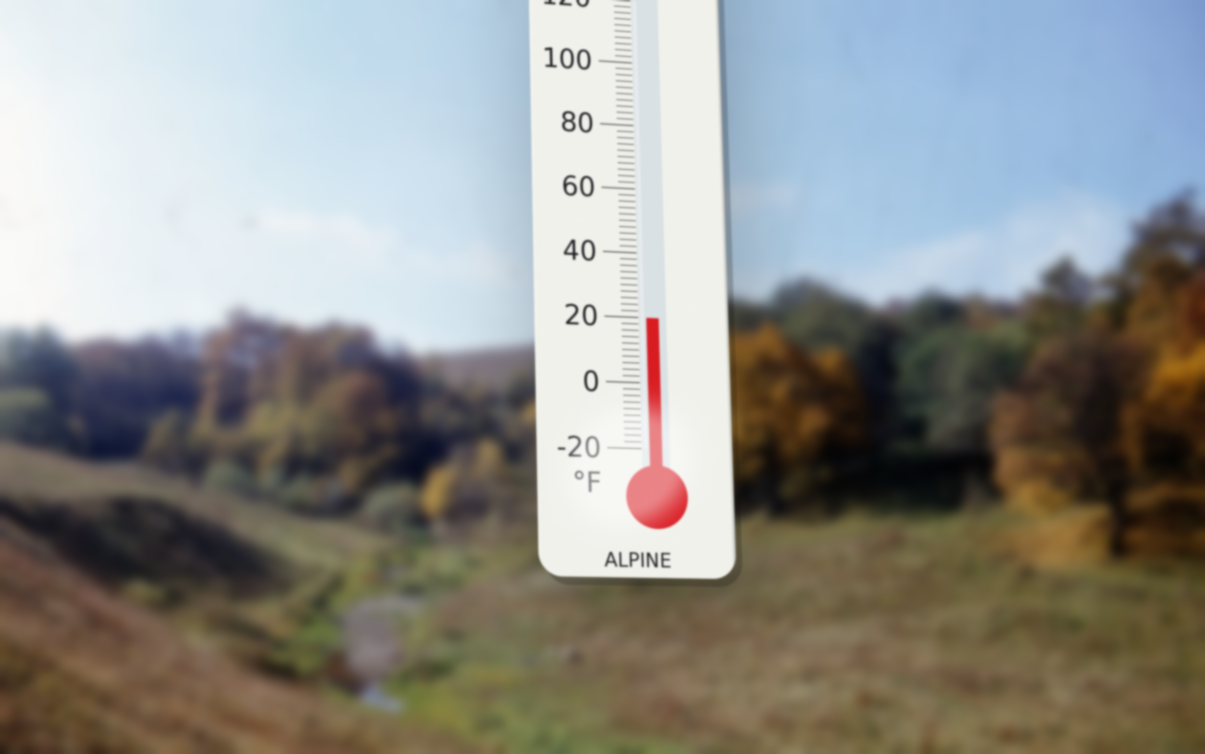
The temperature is value=20 unit=°F
